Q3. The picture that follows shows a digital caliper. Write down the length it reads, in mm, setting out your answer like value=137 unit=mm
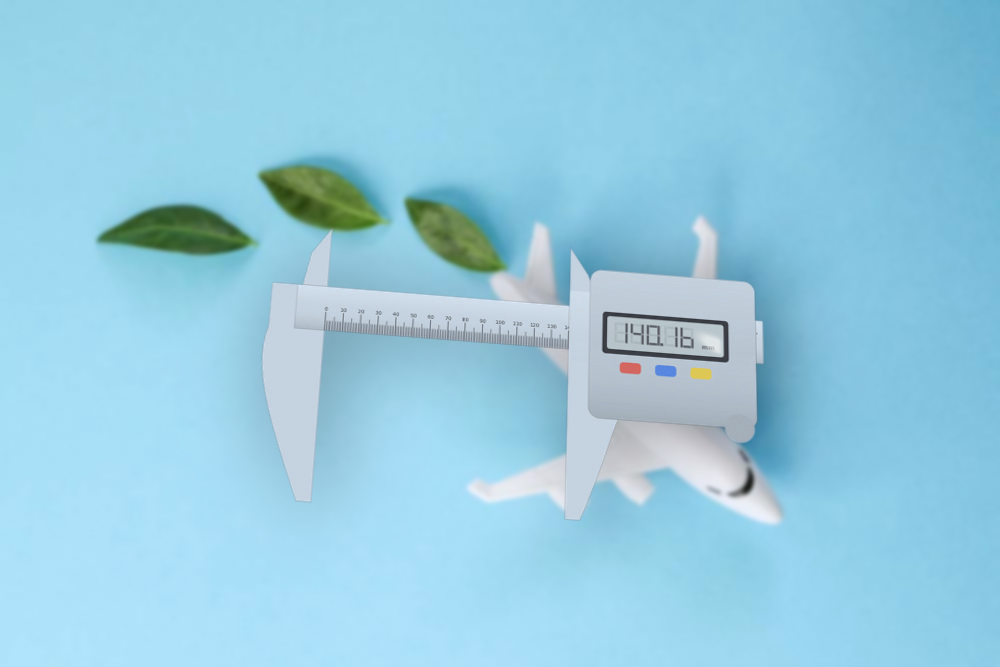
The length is value=140.16 unit=mm
